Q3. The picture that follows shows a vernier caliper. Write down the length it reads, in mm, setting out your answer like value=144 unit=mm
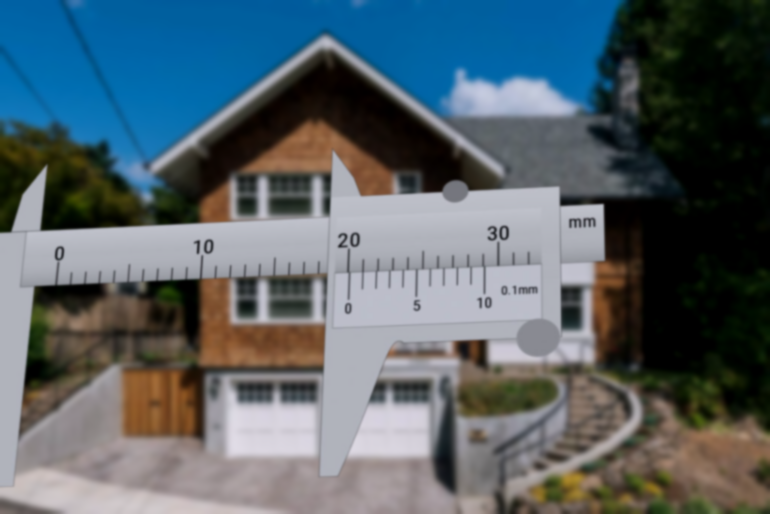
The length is value=20.1 unit=mm
